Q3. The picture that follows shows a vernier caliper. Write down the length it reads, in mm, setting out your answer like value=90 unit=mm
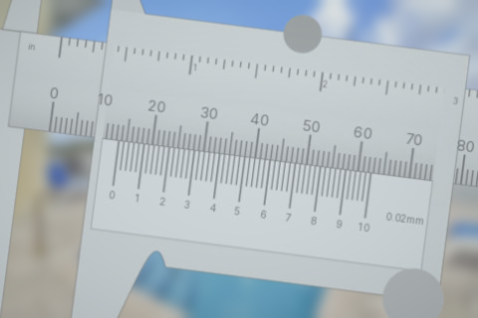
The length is value=13.5 unit=mm
